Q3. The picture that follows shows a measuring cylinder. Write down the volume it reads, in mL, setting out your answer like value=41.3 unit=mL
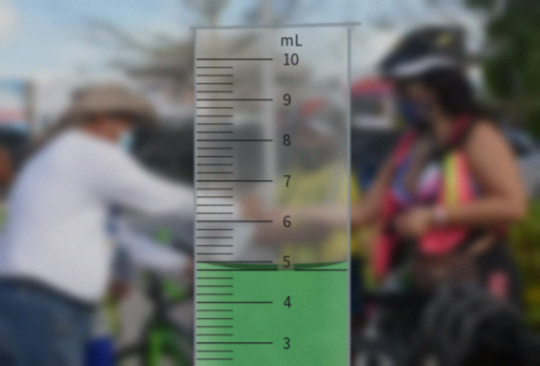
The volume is value=4.8 unit=mL
